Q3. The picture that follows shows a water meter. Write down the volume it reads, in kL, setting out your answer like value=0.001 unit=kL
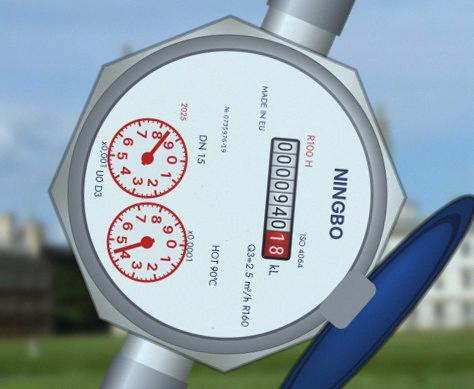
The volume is value=940.1884 unit=kL
